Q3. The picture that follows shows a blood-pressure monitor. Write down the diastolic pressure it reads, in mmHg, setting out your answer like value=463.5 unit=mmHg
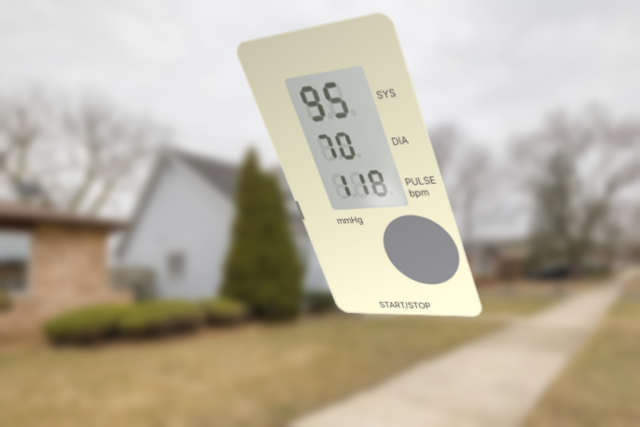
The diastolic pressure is value=70 unit=mmHg
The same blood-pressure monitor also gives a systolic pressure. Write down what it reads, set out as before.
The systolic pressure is value=95 unit=mmHg
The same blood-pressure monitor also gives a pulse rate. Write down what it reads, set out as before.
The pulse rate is value=118 unit=bpm
